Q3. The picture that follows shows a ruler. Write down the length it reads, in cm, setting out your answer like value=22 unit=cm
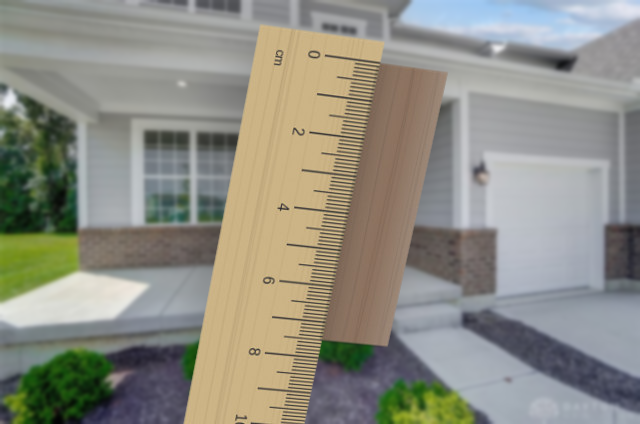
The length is value=7.5 unit=cm
